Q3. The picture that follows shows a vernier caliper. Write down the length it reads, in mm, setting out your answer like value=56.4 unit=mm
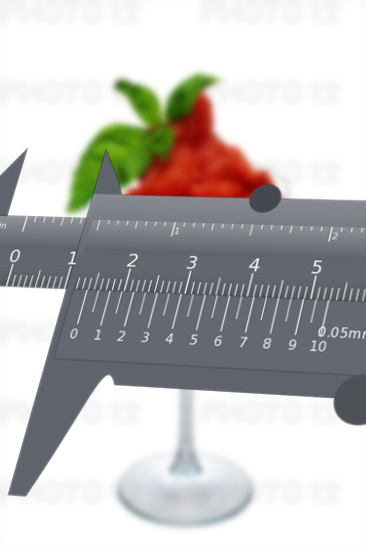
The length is value=13.8 unit=mm
